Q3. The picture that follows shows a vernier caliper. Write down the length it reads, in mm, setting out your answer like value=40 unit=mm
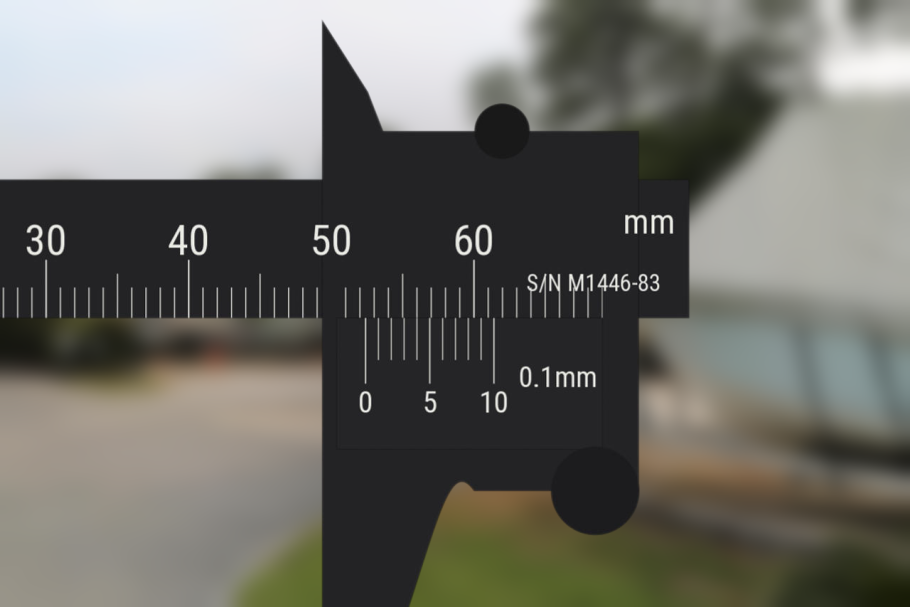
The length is value=52.4 unit=mm
